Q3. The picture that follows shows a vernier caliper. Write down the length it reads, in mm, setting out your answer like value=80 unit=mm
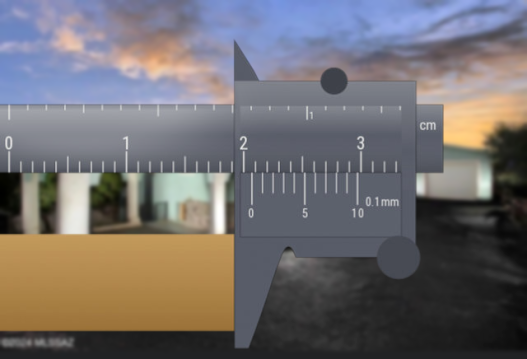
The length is value=20.7 unit=mm
